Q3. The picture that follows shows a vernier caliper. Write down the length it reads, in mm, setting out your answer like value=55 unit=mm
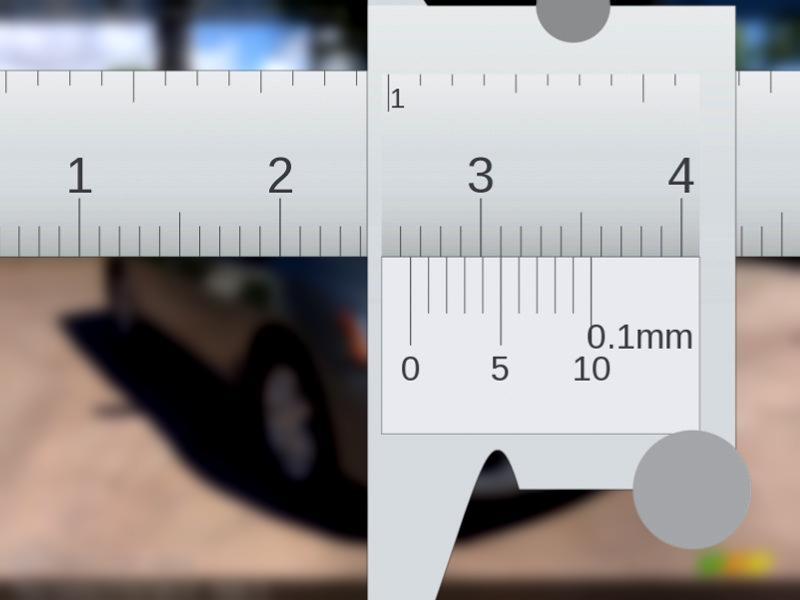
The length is value=26.5 unit=mm
